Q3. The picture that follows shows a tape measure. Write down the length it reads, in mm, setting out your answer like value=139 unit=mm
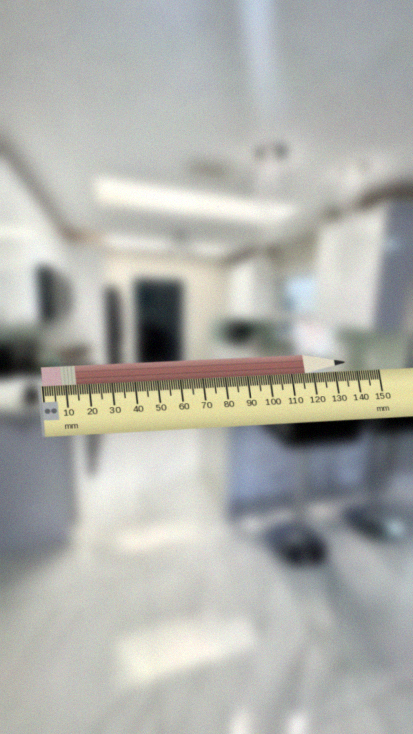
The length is value=135 unit=mm
